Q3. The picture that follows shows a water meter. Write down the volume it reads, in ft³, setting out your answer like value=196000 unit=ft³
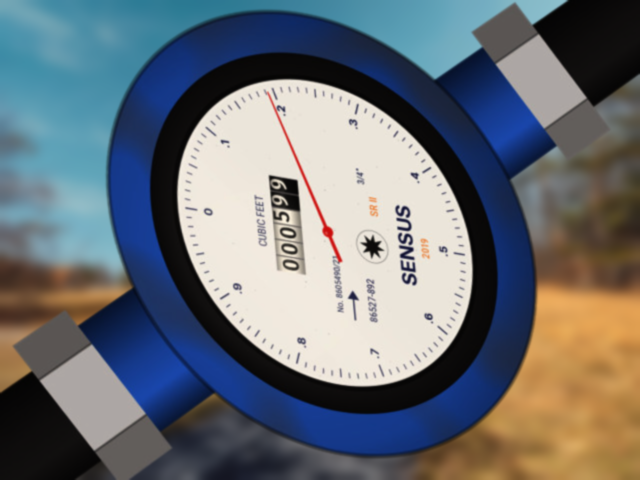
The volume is value=599.19 unit=ft³
